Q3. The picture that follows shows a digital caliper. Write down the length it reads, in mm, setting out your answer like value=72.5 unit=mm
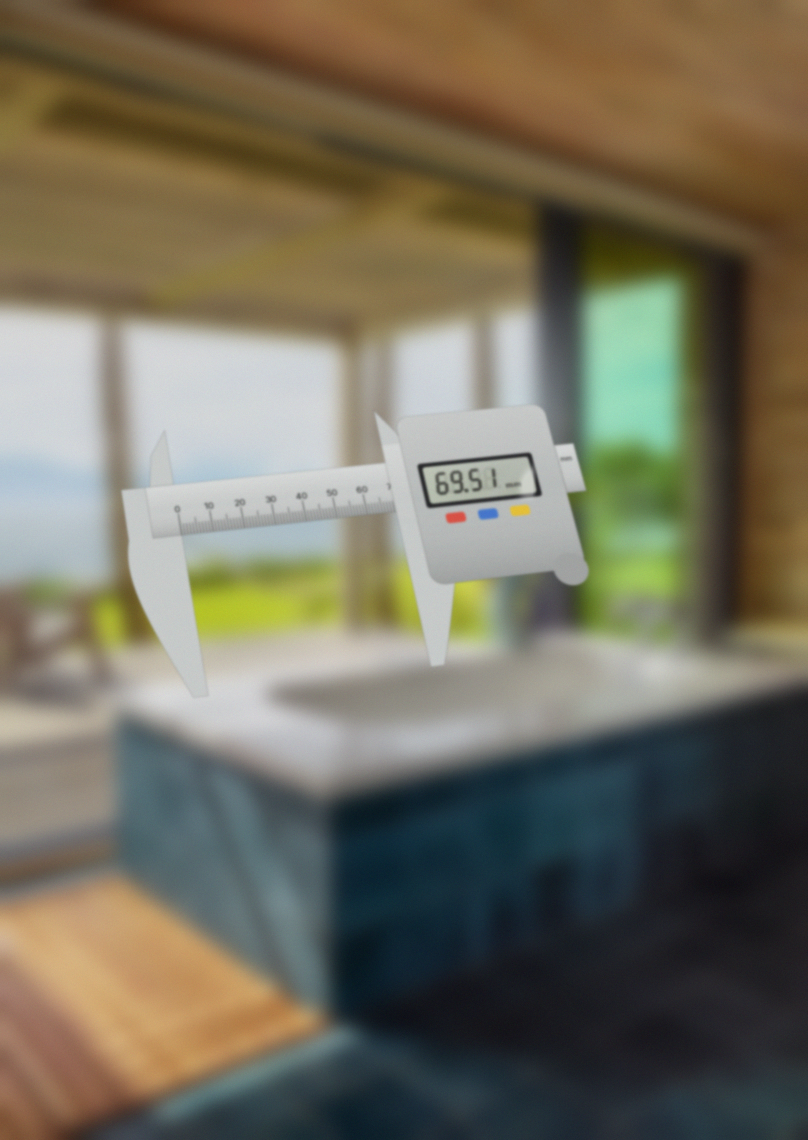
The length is value=69.51 unit=mm
